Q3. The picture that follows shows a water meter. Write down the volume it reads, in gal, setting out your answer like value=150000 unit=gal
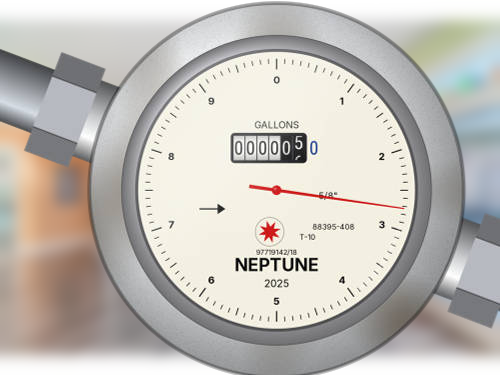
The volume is value=52.7 unit=gal
